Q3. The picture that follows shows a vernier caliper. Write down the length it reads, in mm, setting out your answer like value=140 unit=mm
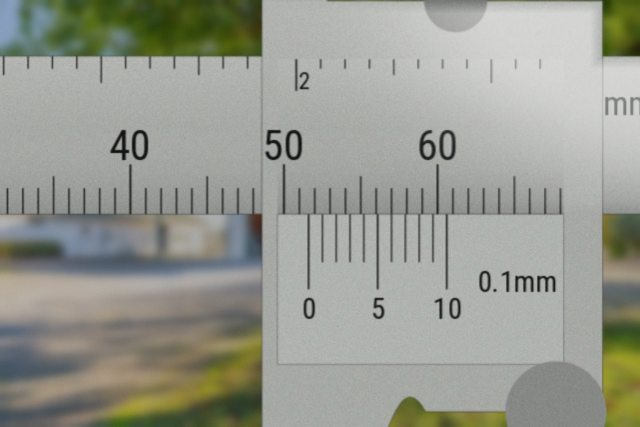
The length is value=51.6 unit=mm
